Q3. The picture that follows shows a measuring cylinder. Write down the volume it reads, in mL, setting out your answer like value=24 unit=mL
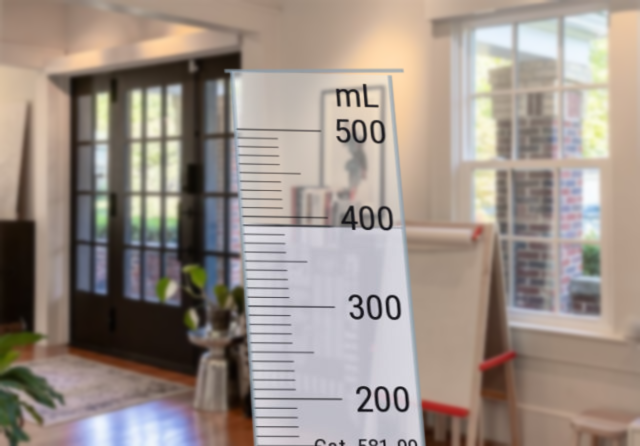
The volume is value=390 unit=mL
